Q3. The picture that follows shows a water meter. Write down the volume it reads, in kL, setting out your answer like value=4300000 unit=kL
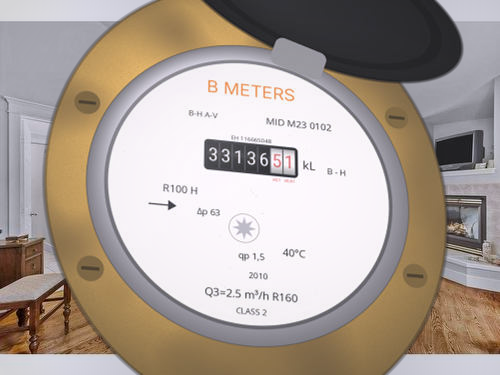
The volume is value=33136.51 unit=kL
